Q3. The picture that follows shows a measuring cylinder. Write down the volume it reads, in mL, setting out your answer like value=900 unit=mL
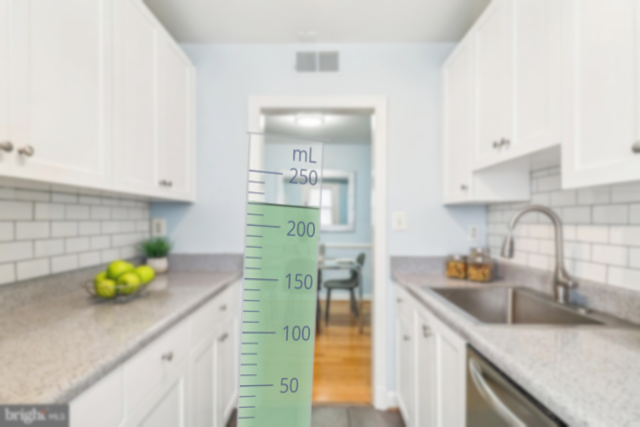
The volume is value=220 unit=mL
